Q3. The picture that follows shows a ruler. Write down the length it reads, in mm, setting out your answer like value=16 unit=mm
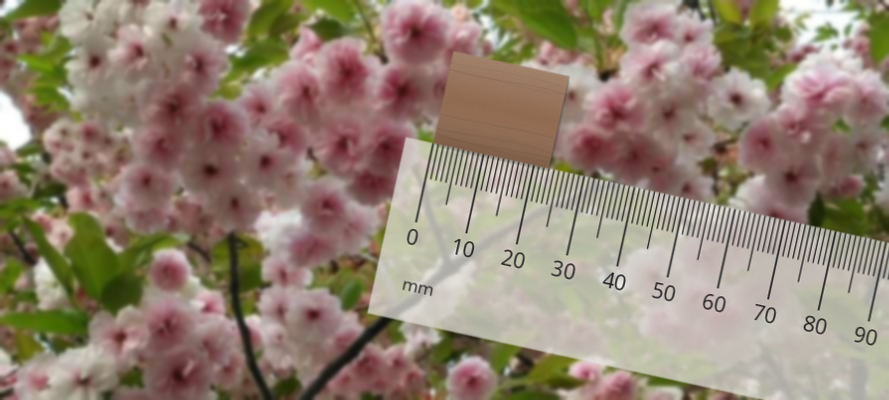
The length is value=23 unit=mm
